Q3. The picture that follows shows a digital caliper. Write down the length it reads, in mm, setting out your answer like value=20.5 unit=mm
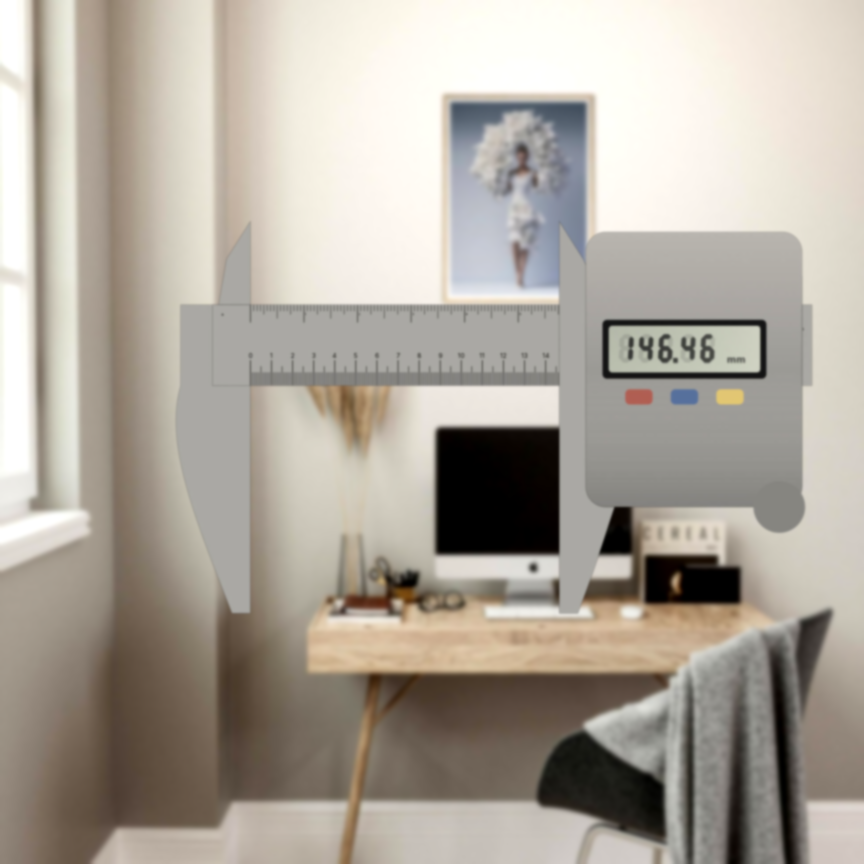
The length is value=146.46 unit=mm
